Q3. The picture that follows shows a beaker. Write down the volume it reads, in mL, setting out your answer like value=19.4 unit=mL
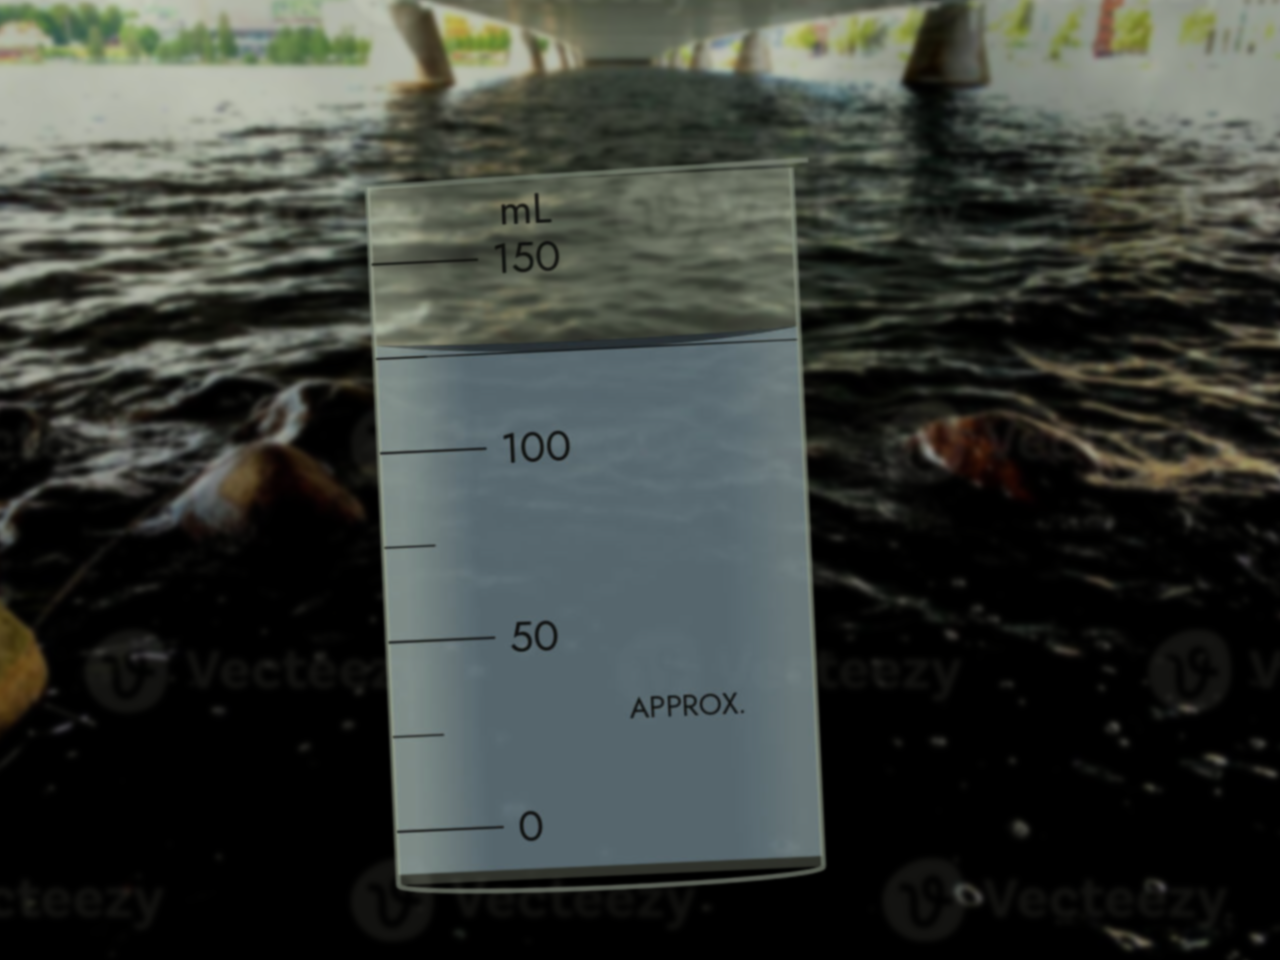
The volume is value=125 unit=mL
